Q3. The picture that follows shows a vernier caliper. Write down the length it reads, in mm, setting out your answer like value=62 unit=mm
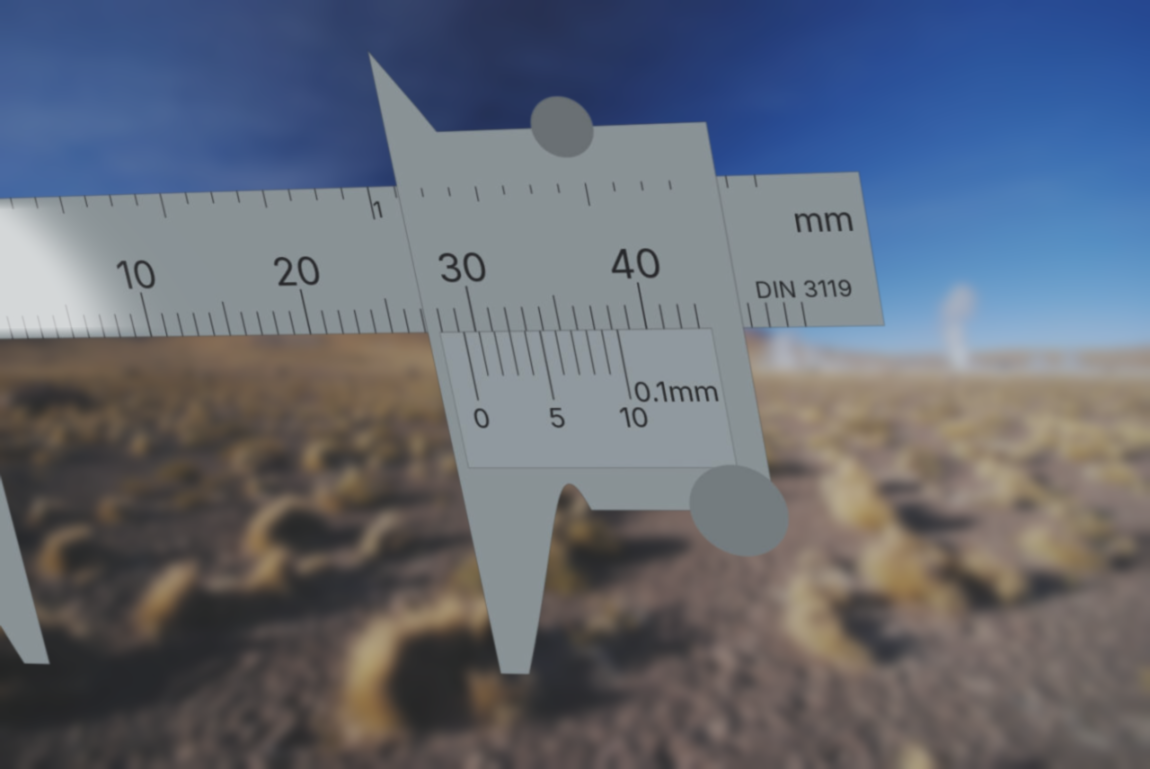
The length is value=29.3 unit=mm
